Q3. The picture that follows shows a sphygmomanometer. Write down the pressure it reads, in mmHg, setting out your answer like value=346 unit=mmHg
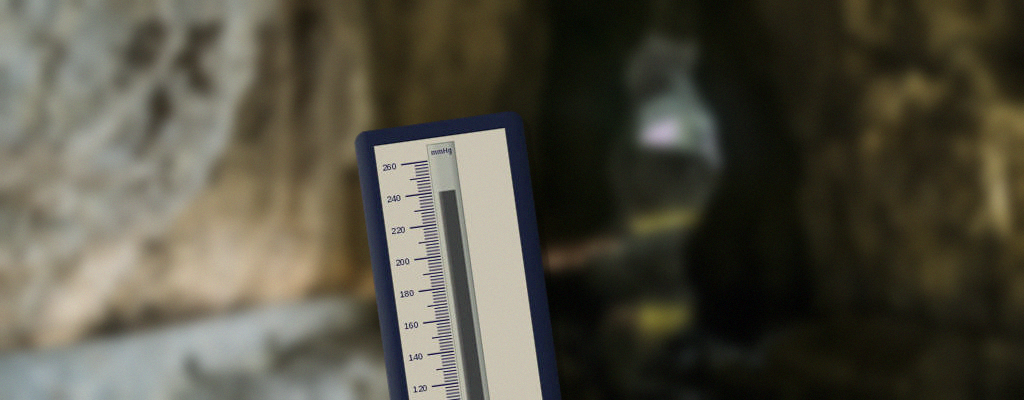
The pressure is value=240 unit=mmHg
